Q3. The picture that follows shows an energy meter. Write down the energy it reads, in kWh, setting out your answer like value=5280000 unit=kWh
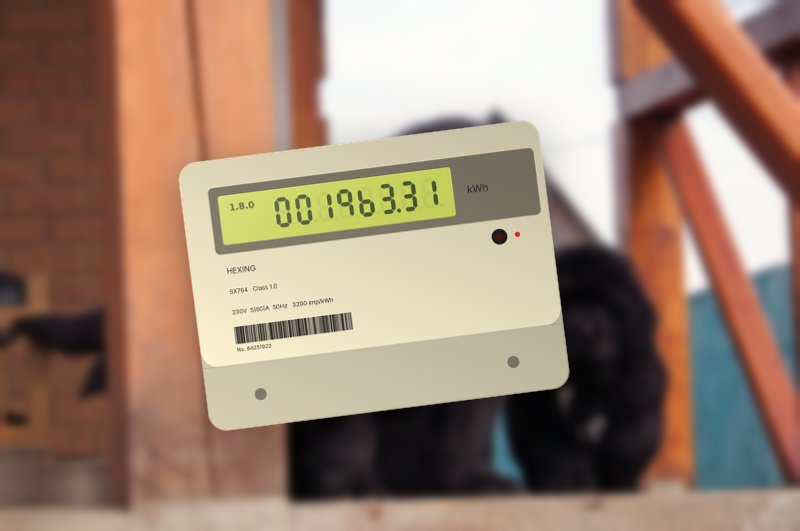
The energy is value=1963.31 unit=kWh
